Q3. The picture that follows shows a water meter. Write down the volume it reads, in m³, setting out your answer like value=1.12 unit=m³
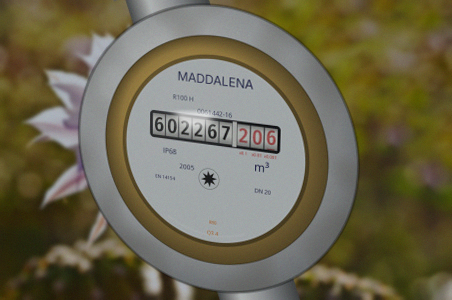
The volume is value=602267.206 unit=m³
